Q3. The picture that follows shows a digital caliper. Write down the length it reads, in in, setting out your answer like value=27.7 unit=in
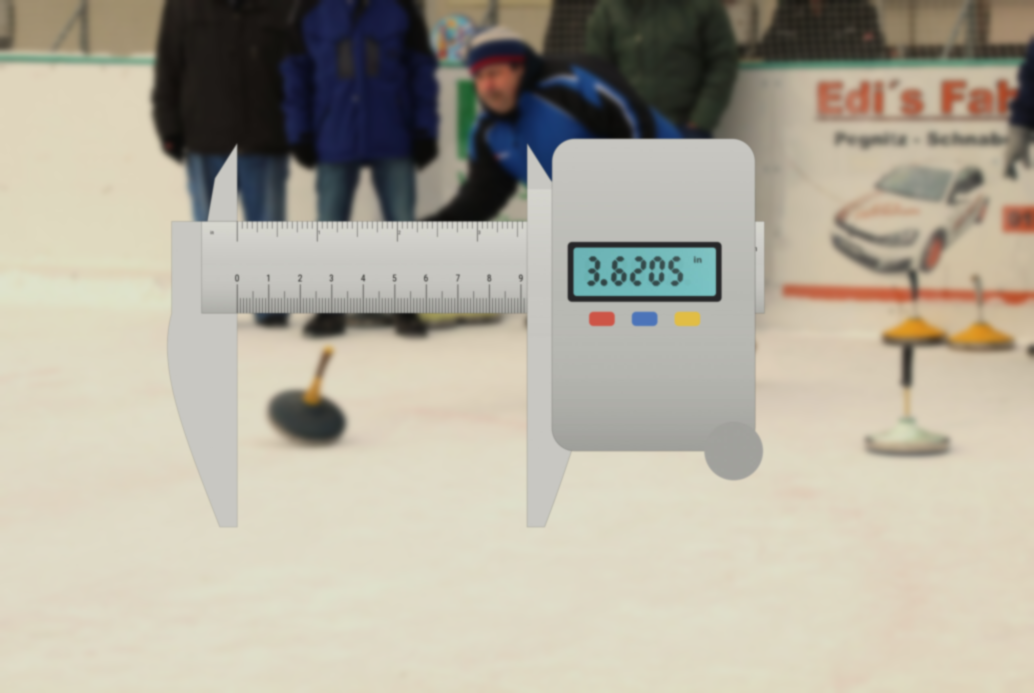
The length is value=3.6205 unit=in
